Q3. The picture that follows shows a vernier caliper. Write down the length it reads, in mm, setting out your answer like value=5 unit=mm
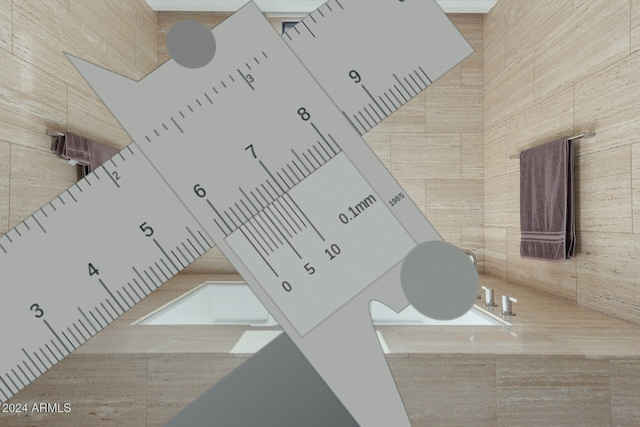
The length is value=61.2 unit=mm
